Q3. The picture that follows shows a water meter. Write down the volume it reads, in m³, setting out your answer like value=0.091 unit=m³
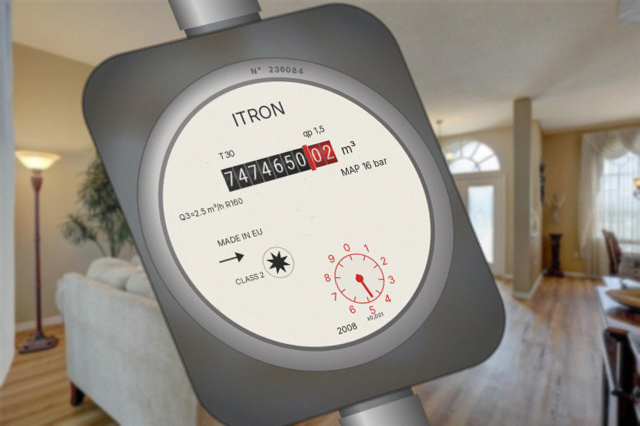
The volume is value=7474650.024 unit=m³
